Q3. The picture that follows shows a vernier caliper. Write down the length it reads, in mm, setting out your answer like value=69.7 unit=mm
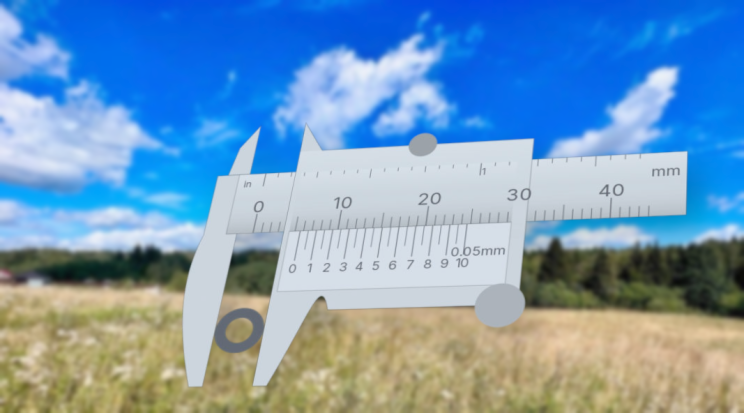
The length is value=5.6 unit=mm
